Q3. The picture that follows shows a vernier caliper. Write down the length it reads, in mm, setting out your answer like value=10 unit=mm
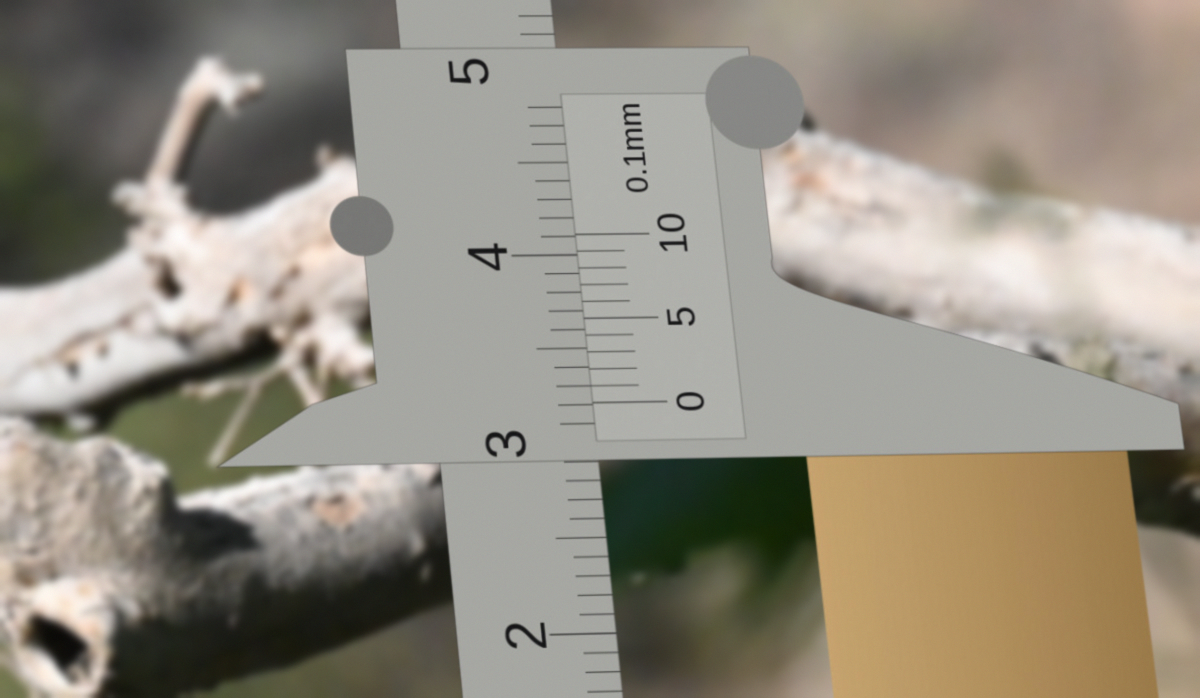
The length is value=32.1 unit=mm
